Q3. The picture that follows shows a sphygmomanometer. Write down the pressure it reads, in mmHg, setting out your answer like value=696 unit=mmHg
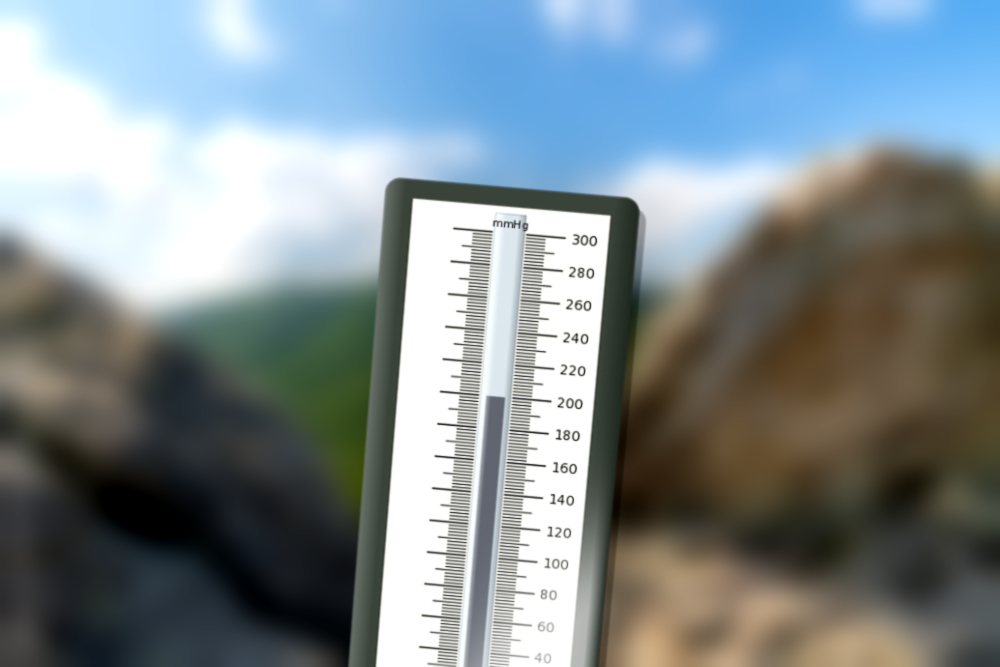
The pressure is value=200 unit=mmHg
